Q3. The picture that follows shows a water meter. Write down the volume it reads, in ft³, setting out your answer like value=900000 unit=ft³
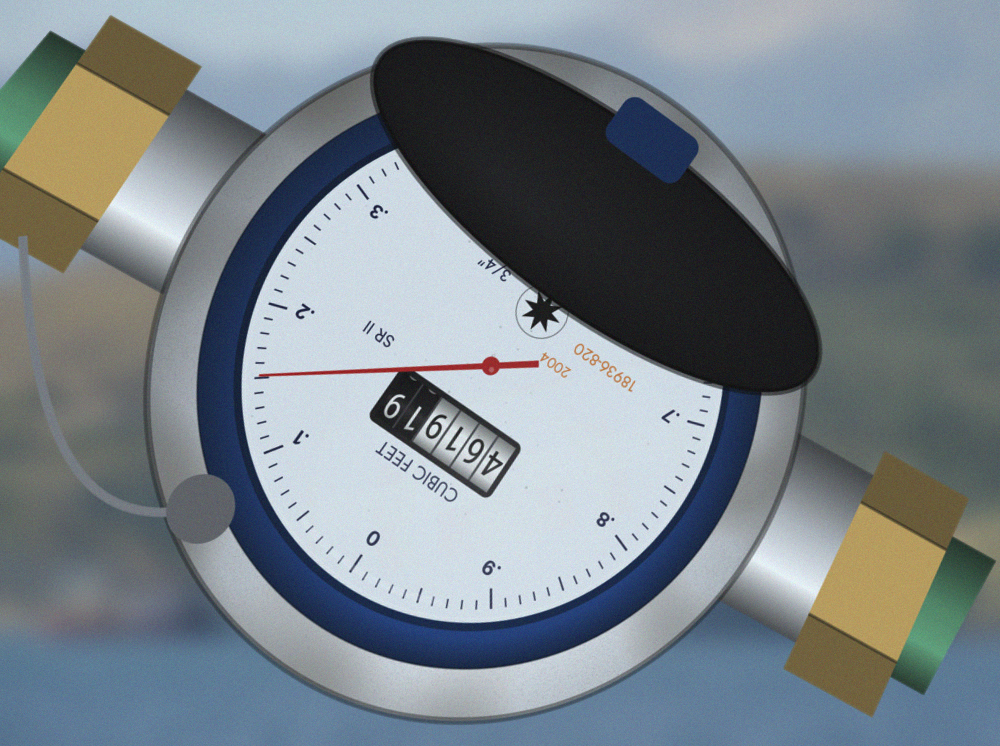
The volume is value=461919.15 unit=ft³
